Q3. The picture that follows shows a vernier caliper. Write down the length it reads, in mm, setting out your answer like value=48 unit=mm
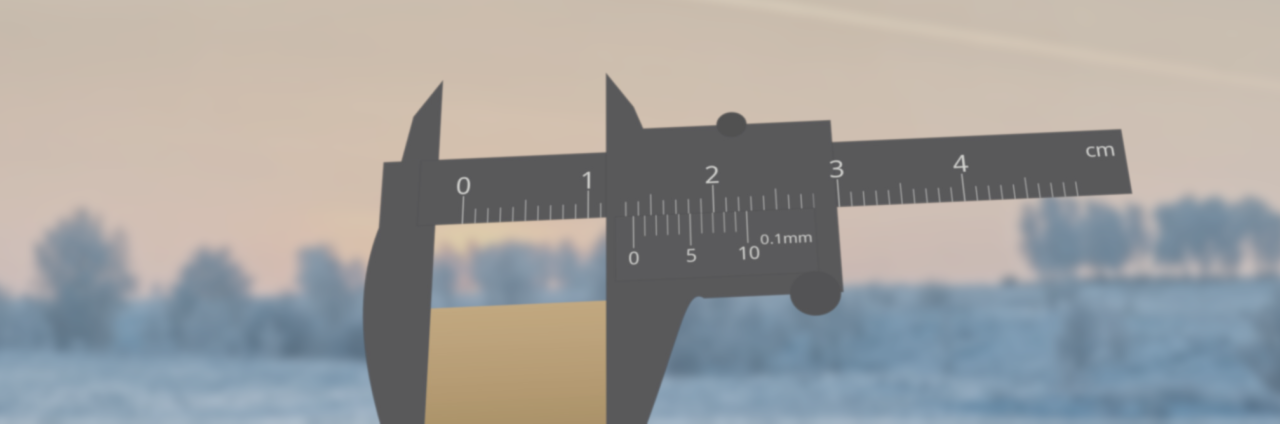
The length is value=13.6 unit=mm
